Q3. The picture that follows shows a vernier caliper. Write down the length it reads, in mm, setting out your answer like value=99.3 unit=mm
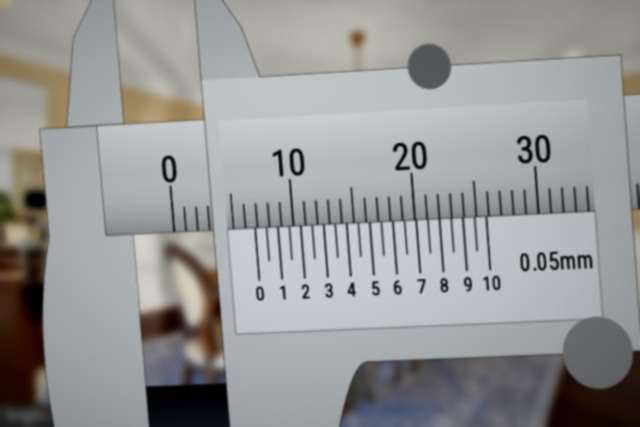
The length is value=6.8 unit=mm
